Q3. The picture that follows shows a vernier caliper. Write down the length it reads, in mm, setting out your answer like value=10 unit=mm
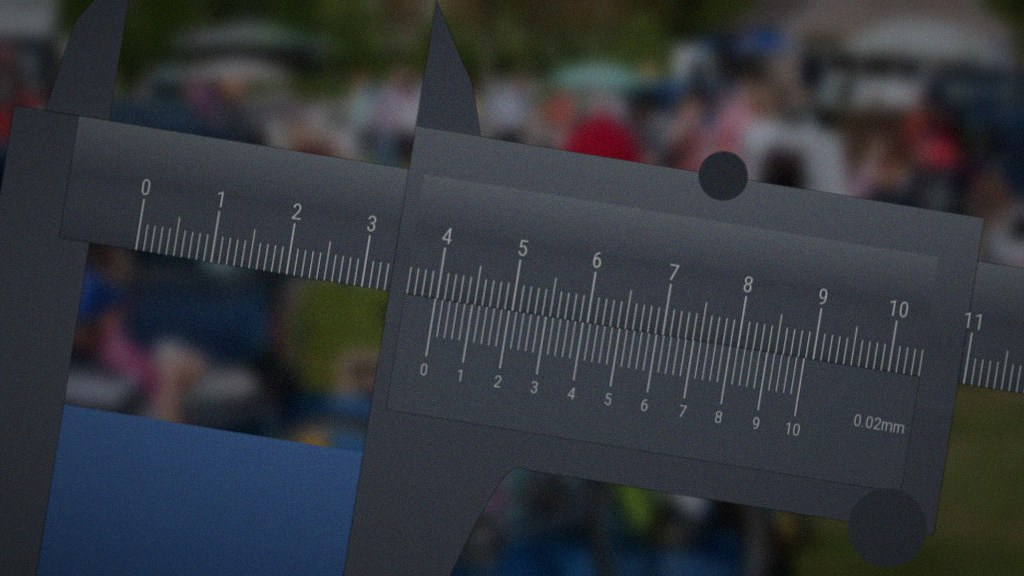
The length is value=39.8 unit=mm
